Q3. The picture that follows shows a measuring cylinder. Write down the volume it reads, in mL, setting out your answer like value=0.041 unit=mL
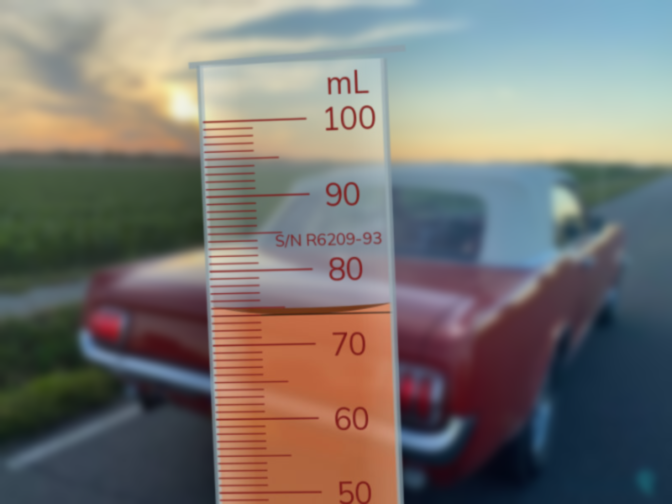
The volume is value=74 unit=mL
